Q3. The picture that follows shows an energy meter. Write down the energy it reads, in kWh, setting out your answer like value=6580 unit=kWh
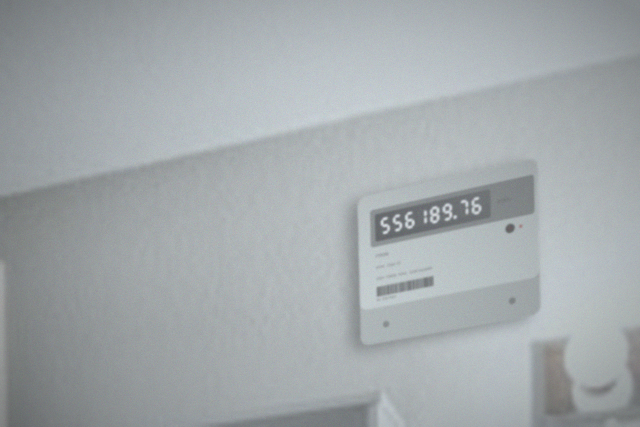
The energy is value=556189.76 unit=kWh
